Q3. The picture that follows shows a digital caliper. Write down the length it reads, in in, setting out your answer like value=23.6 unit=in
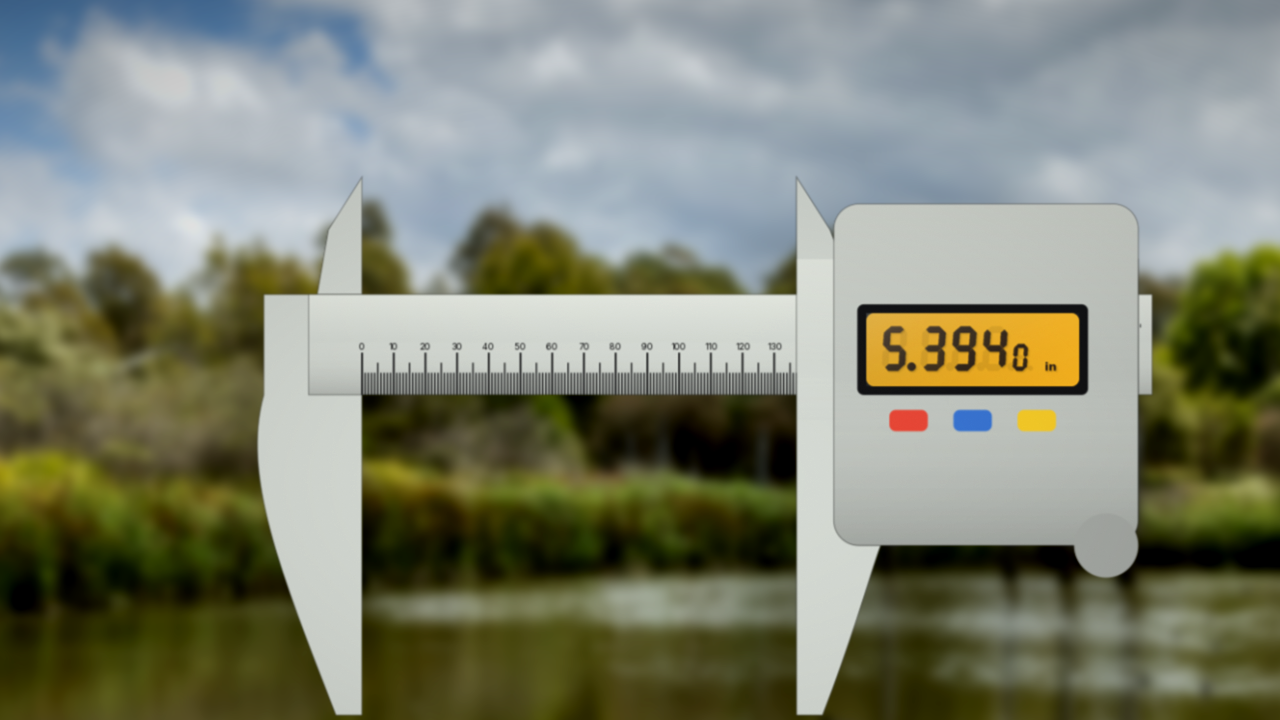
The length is value=5.3940 unit=in
